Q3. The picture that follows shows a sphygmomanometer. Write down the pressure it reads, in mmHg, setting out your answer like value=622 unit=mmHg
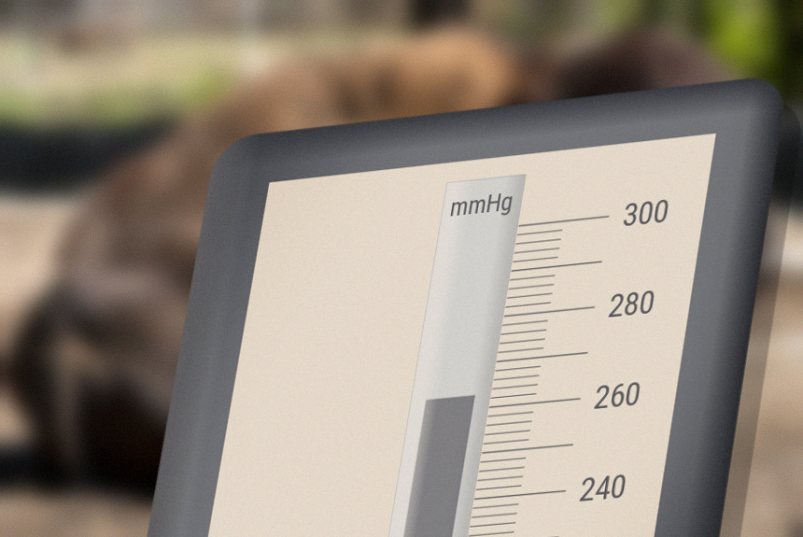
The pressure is value=263 unit=mmHg
